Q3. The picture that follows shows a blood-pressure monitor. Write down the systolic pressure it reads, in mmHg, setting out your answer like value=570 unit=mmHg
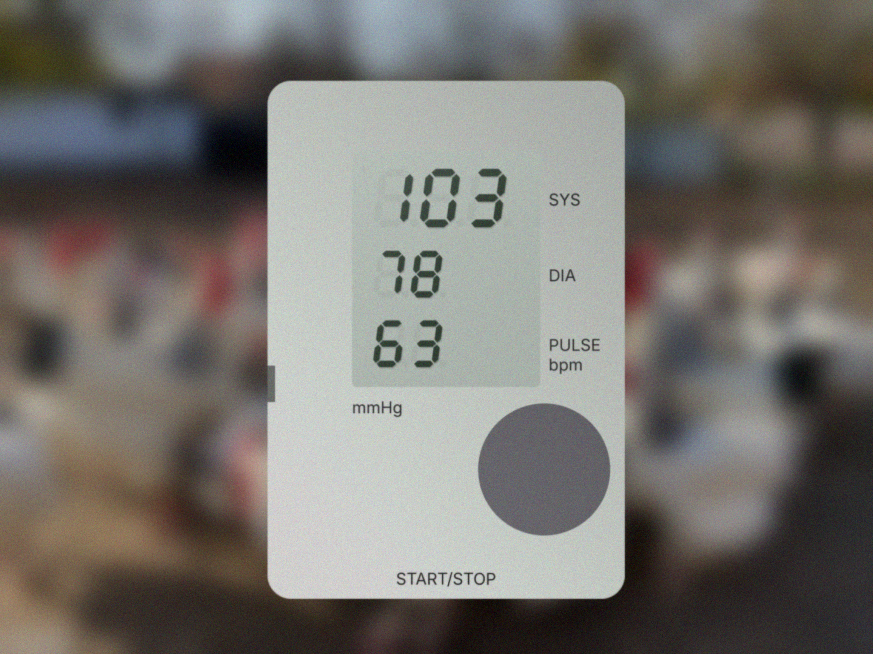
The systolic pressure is value=103 unit=mmHg
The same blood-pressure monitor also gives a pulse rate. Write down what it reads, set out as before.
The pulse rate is value=63 unit=bpm
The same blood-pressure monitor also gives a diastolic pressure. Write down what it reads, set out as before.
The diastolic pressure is value=78 unit=mmHg
